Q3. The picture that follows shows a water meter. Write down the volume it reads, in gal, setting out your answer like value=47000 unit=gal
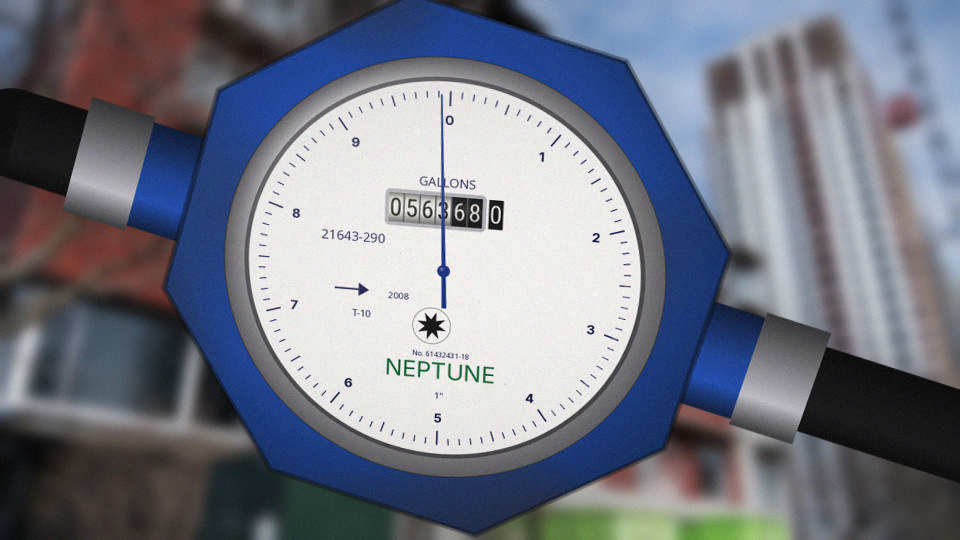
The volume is value=563679.9 unit=gal
